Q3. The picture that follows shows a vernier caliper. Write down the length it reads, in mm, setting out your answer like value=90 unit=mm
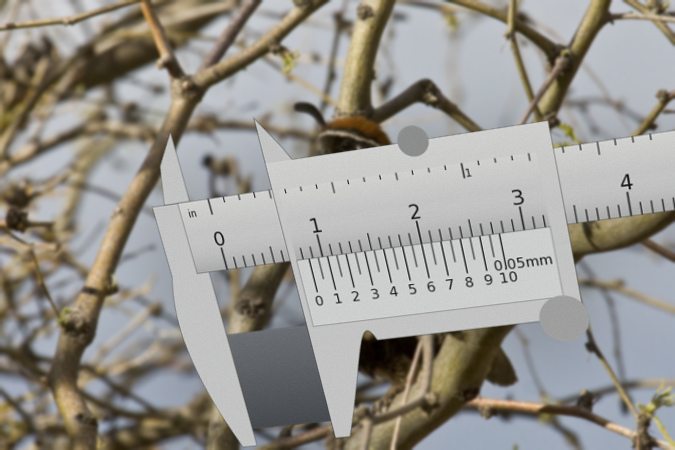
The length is value=8.6 unit=mm
